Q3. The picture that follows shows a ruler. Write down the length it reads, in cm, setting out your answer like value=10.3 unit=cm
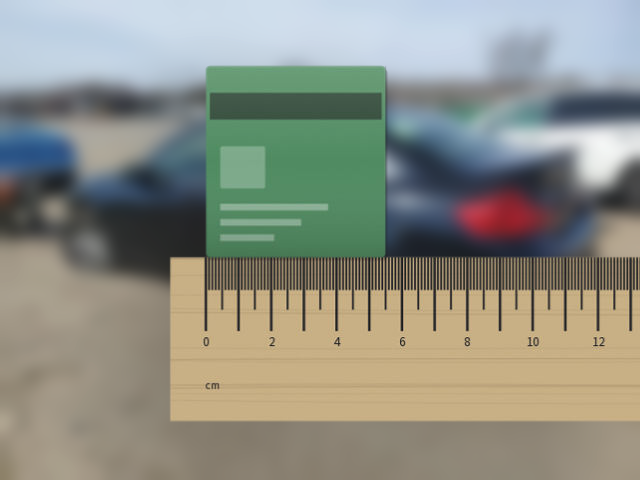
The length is value=5.5 unit=cm
